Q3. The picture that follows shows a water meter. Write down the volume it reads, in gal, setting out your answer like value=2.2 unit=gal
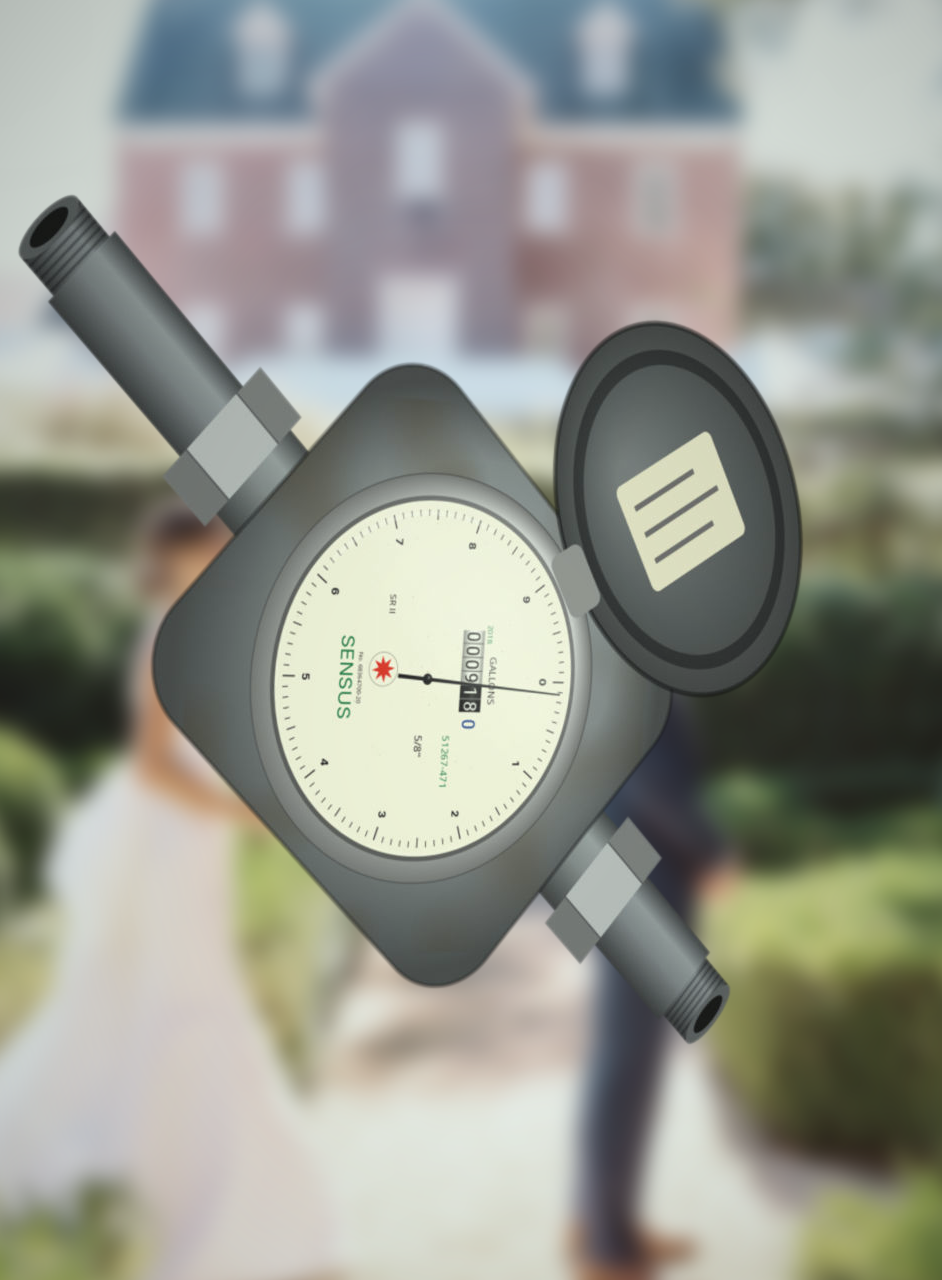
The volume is value=9180.1 unit=gal
